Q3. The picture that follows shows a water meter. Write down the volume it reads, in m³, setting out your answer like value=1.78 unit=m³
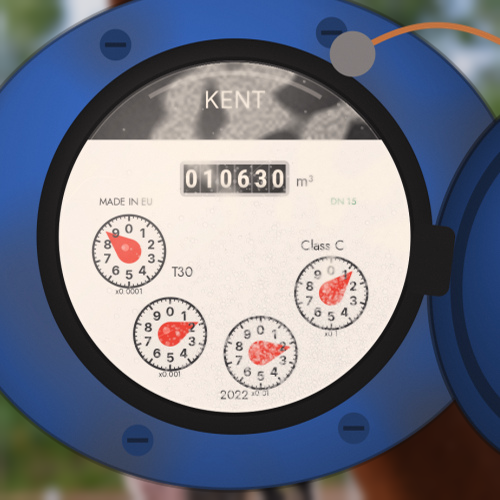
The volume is value=10630.1218 unit=m³
